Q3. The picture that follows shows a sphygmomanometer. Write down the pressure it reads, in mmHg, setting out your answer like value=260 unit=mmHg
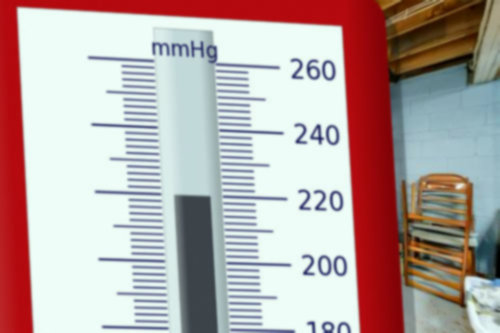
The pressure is value=220 unit=mmHg
